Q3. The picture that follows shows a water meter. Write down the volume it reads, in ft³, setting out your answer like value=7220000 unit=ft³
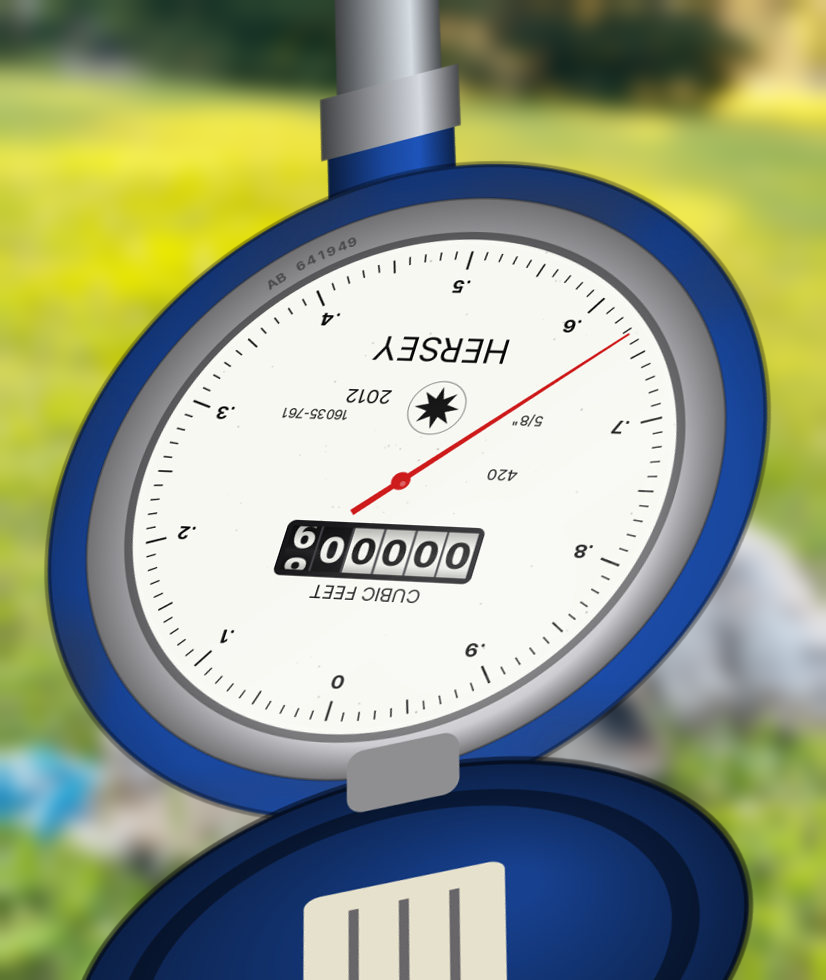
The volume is value=8.63 unit=ft³
